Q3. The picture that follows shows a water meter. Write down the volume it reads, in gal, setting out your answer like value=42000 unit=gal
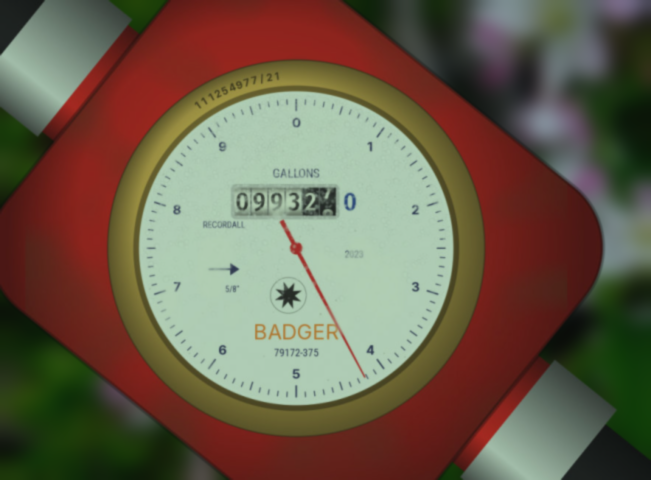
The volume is value=993274.2 unit=gal
